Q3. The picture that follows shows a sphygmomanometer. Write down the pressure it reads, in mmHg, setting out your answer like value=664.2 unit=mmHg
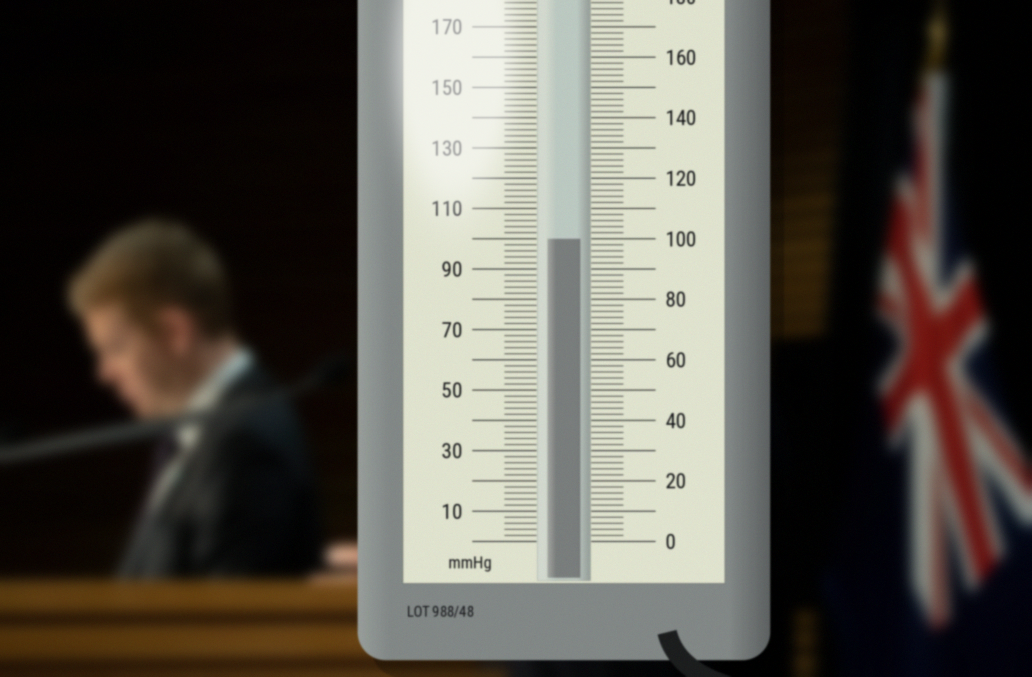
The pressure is value=100 unit=mmHg
